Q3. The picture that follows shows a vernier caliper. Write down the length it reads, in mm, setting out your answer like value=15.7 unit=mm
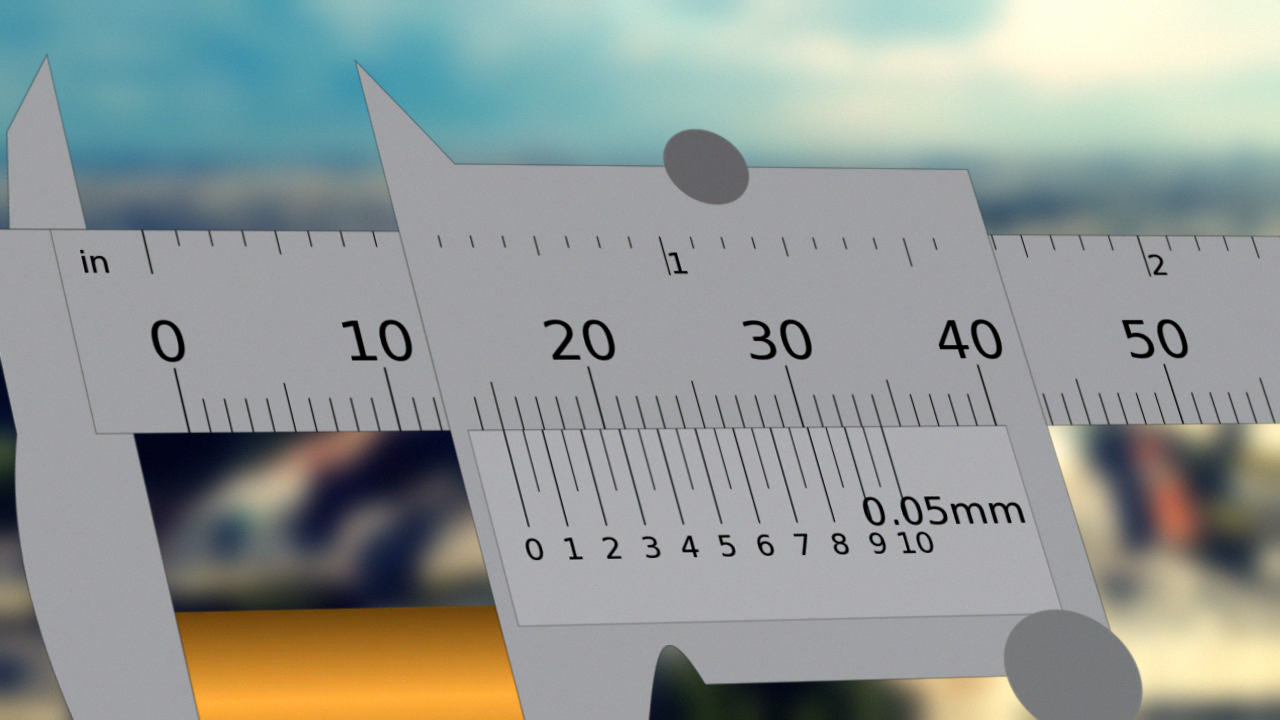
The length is value=15.0 unit=mm
